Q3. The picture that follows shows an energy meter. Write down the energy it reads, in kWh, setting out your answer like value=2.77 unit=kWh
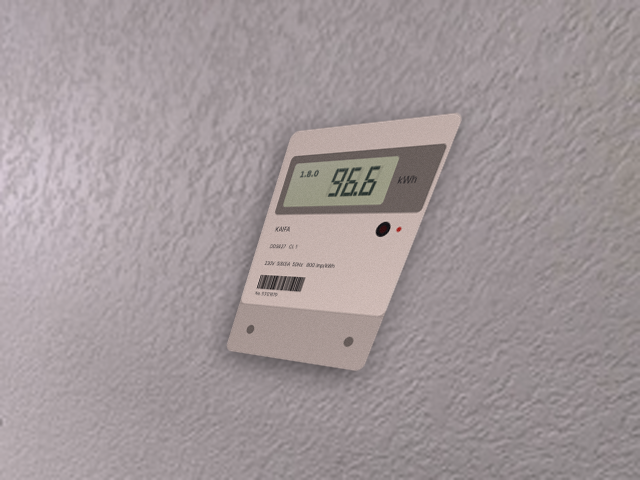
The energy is value=96.6 unit=kWh
